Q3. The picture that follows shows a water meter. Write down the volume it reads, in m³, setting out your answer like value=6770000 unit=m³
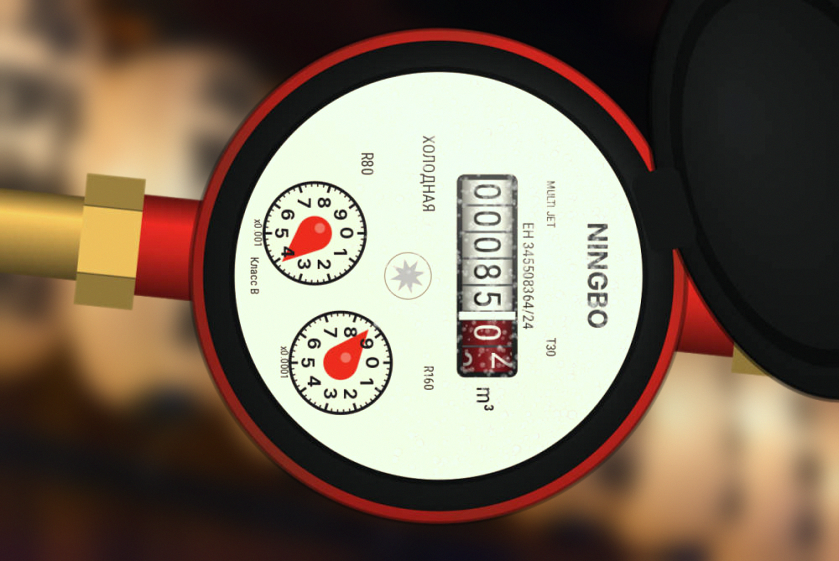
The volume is value=85.0238 unit=m³
